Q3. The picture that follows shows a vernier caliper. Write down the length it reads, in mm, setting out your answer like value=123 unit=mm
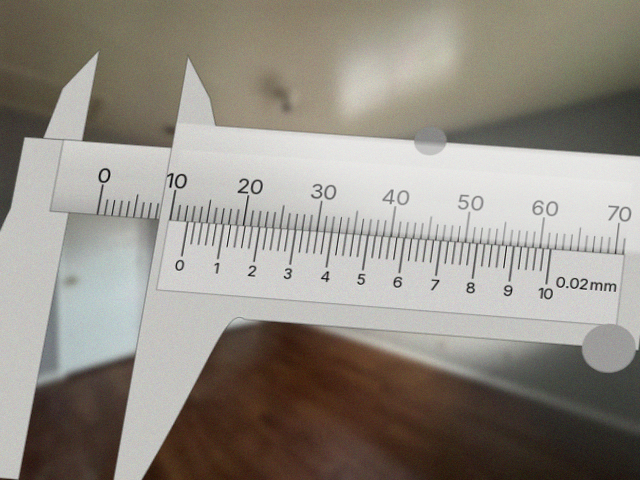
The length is value=12.4 unit=mm
